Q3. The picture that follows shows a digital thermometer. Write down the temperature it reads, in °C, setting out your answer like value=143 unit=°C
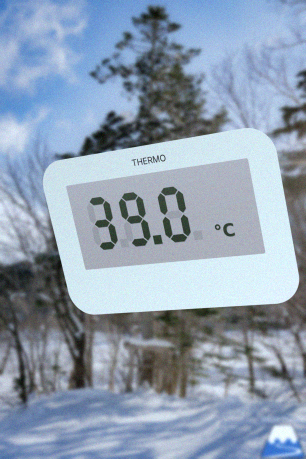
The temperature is value=39.0 unit=°C
